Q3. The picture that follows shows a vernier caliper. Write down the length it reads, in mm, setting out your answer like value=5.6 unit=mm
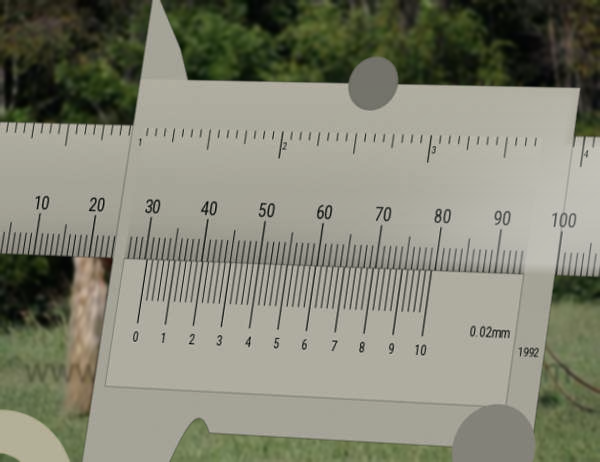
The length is value=30.4 unit=mm
